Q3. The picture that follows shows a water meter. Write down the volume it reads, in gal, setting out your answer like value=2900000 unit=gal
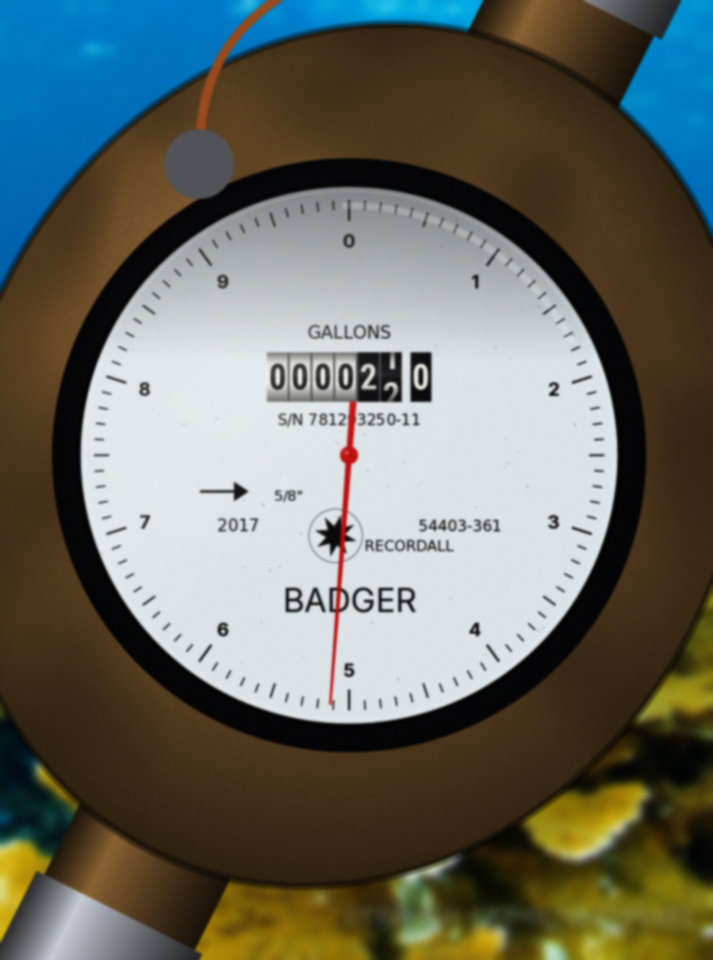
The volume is value=215.1 unit=gal
